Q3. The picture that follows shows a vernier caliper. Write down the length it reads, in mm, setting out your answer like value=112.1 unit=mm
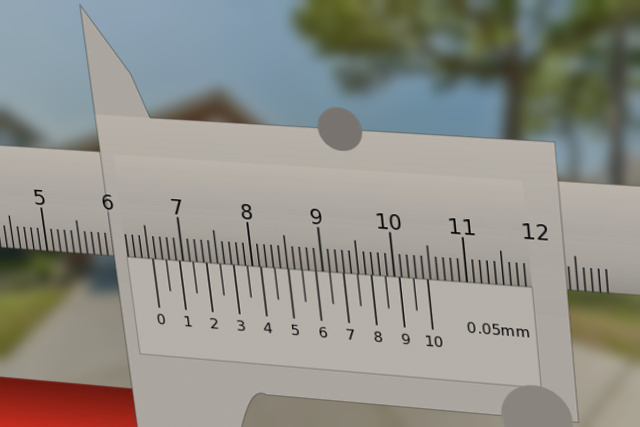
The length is value=65.6 unit=mm
